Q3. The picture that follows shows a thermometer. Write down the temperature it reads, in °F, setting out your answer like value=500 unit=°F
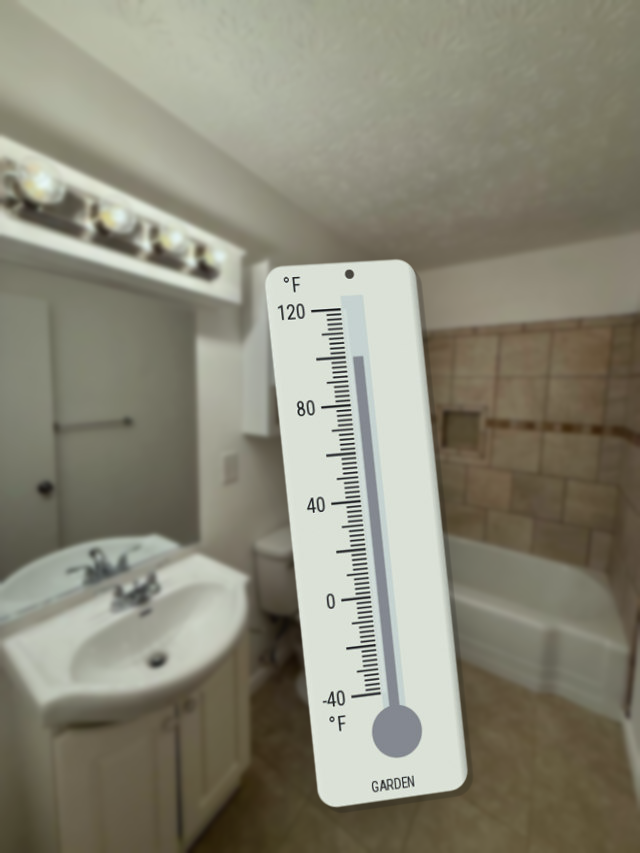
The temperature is value=100 unit=°F
